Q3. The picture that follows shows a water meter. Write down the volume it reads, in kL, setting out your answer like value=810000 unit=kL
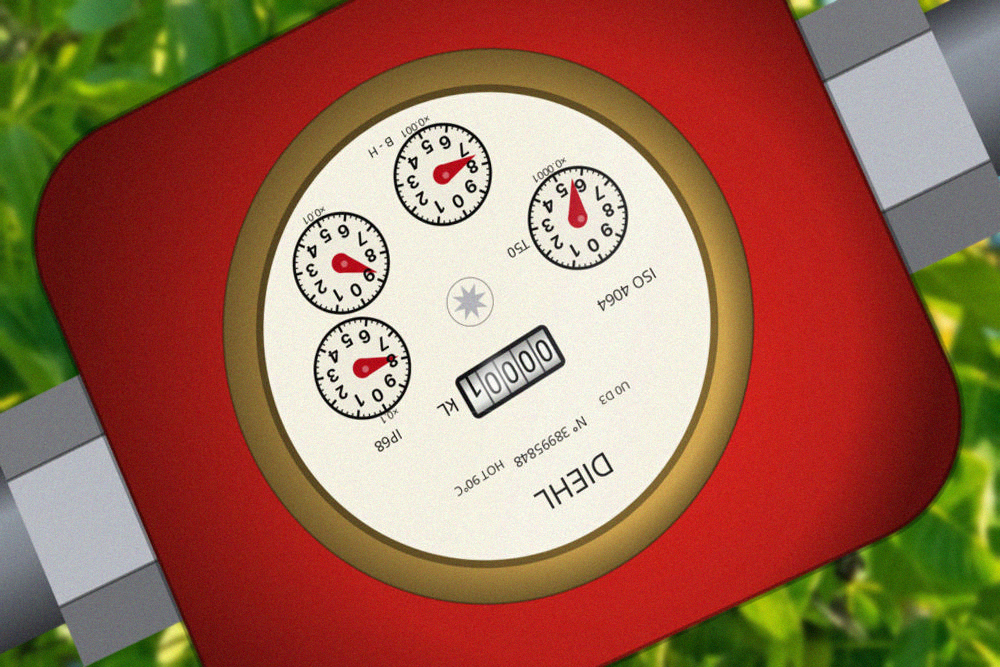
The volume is value=0.7875 unit=kL
